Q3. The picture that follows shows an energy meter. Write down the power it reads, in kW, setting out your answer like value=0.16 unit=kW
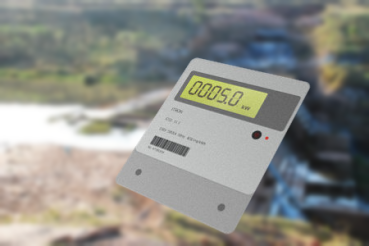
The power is value=5.0 unit=kW
